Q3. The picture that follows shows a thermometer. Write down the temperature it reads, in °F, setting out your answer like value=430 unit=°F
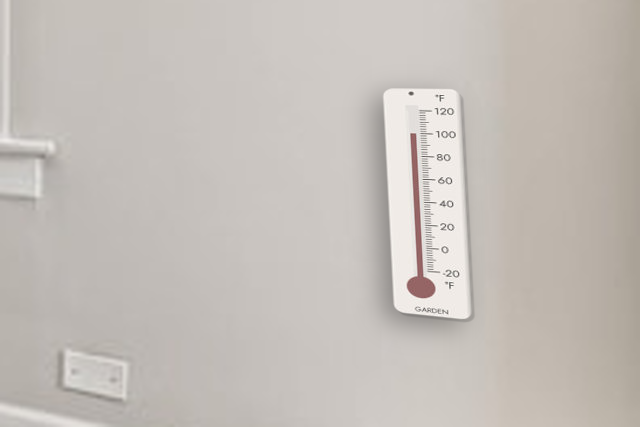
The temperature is value=100 unit=°F
